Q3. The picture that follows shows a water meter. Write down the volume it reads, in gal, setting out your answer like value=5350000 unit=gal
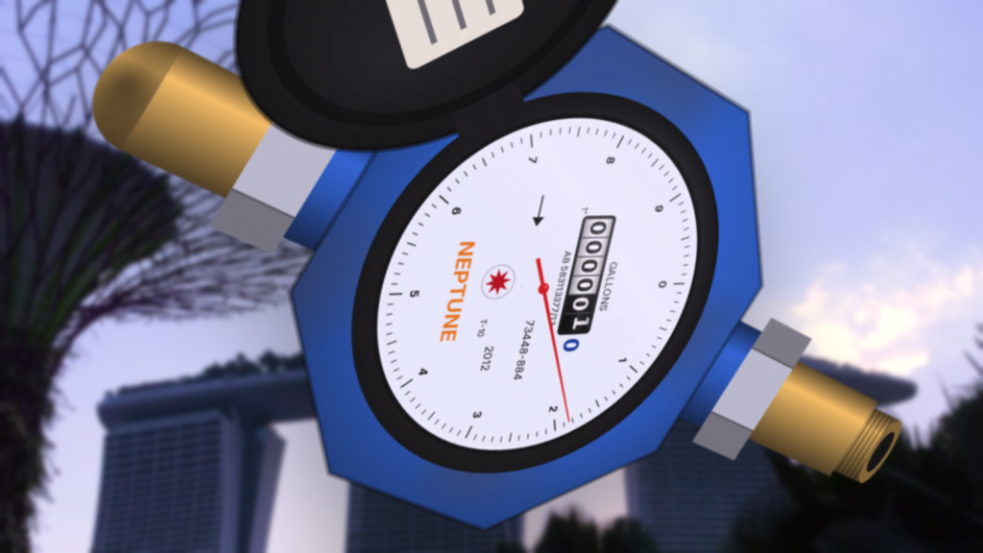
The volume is value=11.8 unit=gal
